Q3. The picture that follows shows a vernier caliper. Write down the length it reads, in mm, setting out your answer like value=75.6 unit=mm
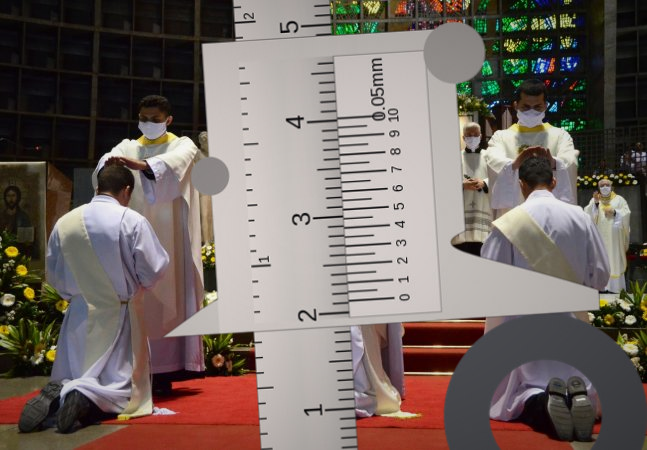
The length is value=21.2 unit=mm
